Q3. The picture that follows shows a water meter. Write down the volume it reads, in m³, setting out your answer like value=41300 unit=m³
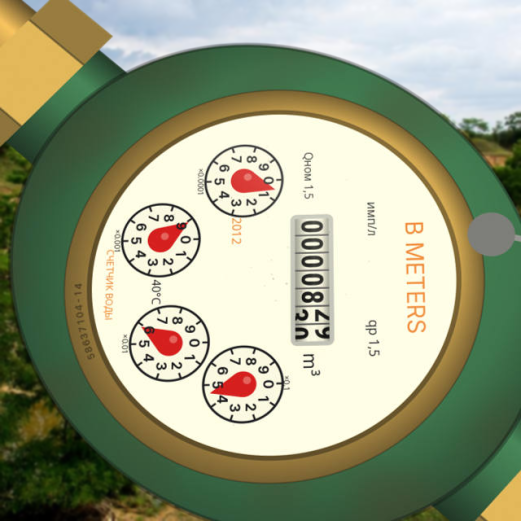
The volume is value=829.4590 unit=m³
